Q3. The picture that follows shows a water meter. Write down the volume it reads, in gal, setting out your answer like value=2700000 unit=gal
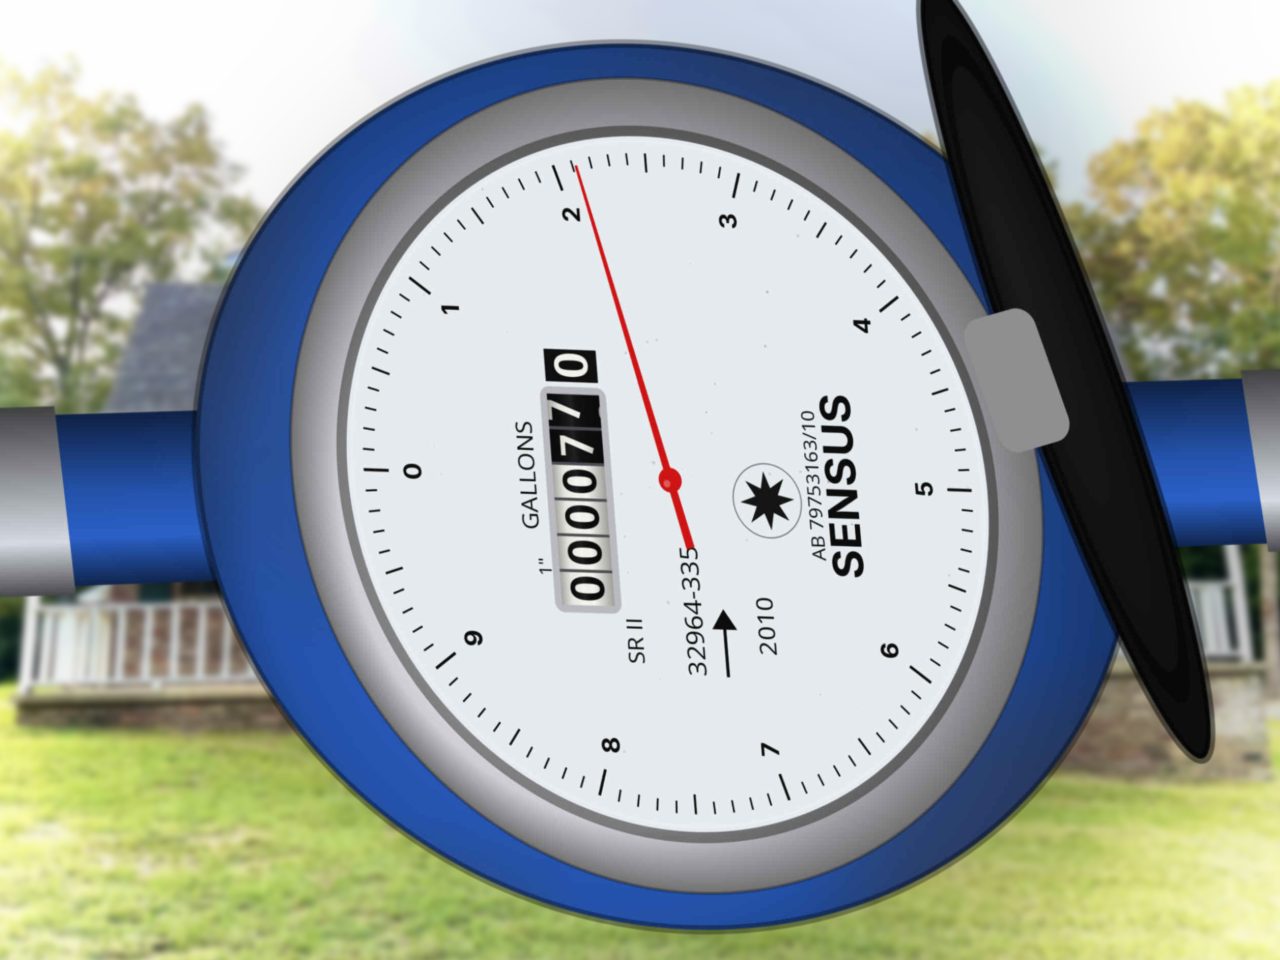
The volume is value=772.1 unit=gal
